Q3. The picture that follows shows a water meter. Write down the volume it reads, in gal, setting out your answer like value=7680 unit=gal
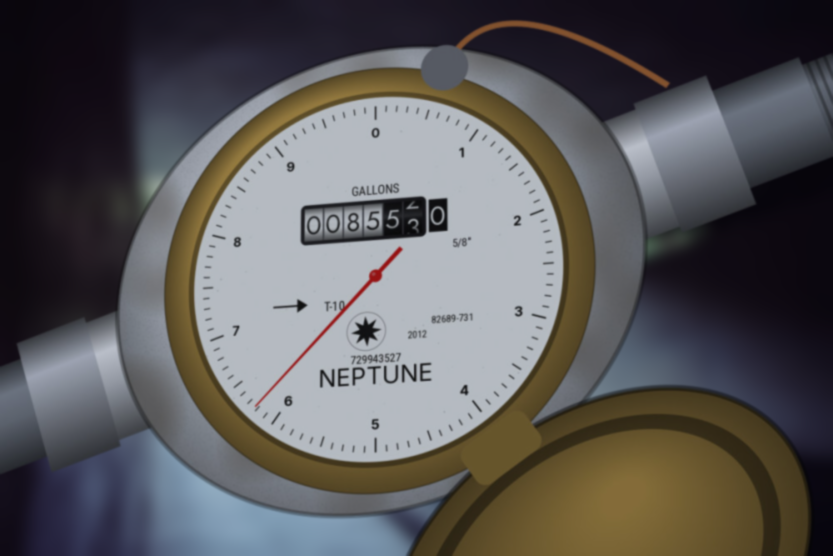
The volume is value=85526.2 unit=gal
